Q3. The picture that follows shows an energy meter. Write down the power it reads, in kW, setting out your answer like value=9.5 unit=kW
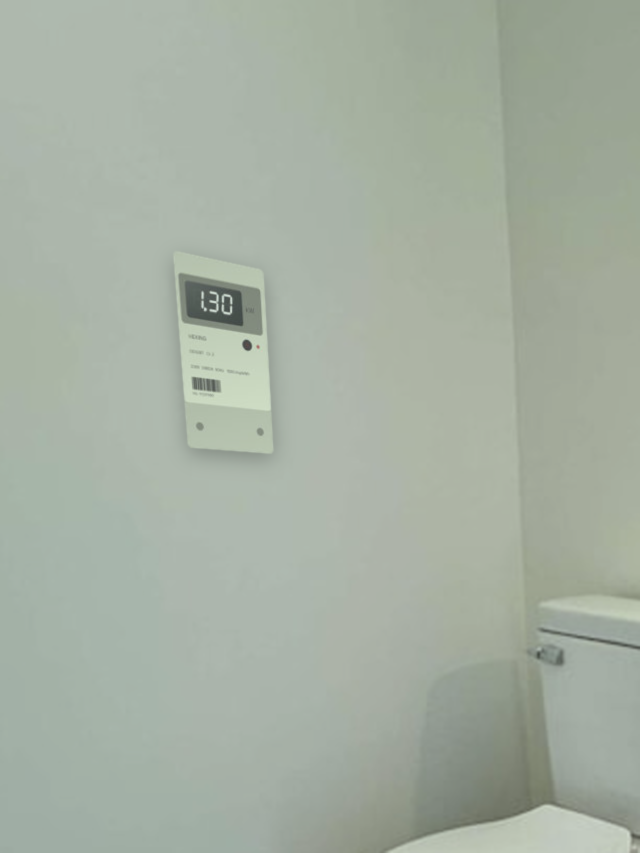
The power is value=1.30 unit=kW
